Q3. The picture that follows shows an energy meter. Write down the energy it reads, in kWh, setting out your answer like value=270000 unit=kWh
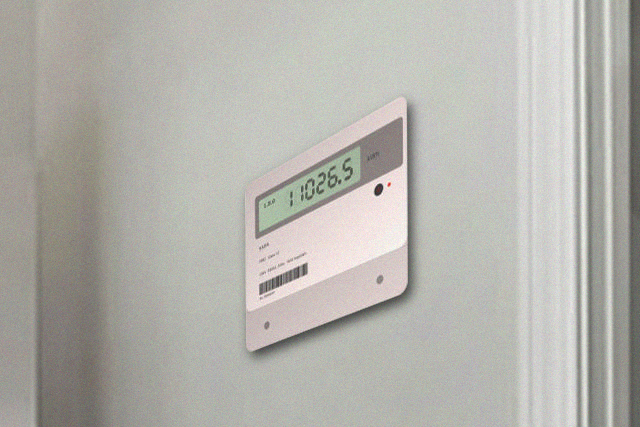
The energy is value=11026.5 unit=kWh
